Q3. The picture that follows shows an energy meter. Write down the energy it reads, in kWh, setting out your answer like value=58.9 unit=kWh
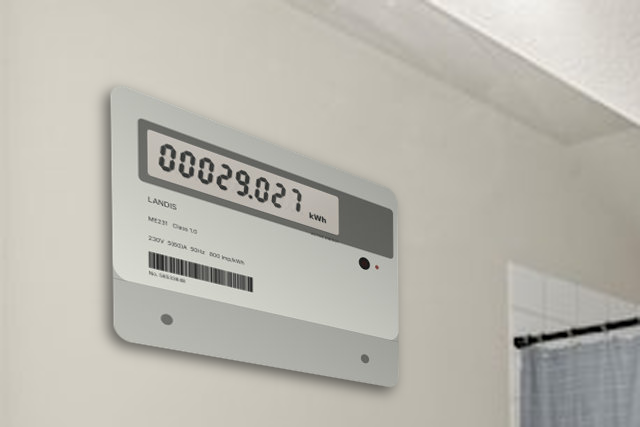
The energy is value=29.027 unit=kWh
